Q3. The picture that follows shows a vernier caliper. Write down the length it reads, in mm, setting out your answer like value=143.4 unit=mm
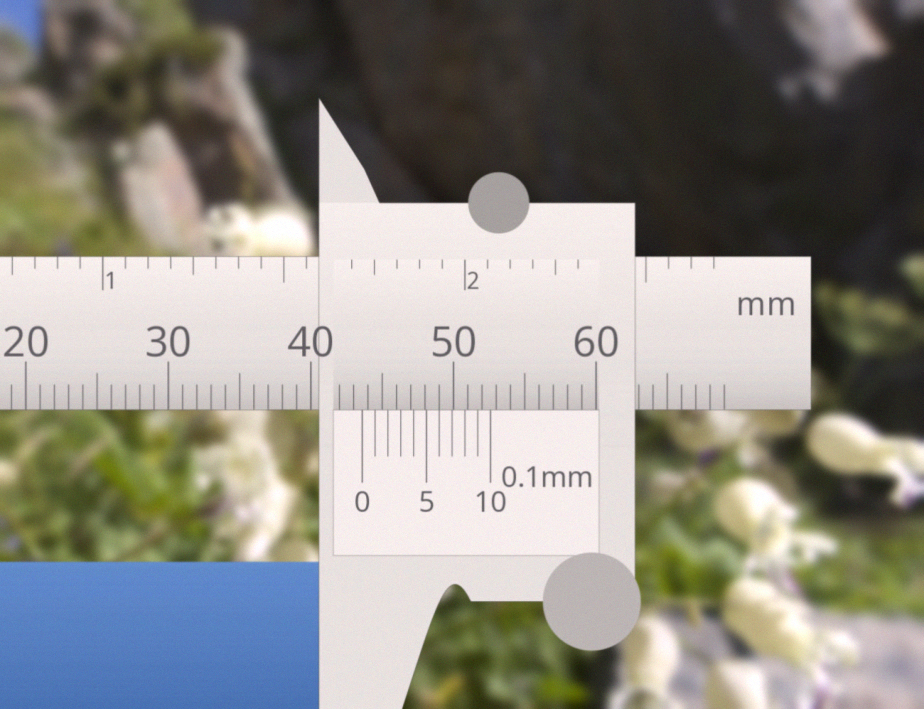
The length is value=43.6 unit=mm
